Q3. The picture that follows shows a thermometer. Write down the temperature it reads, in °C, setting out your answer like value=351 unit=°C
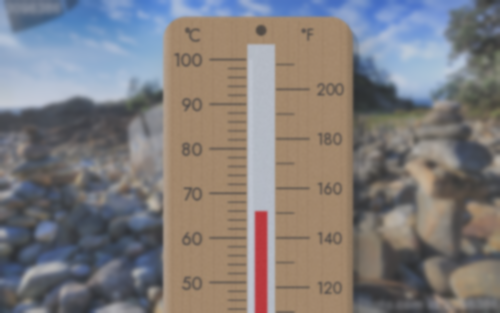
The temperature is value=66 unit=°C
